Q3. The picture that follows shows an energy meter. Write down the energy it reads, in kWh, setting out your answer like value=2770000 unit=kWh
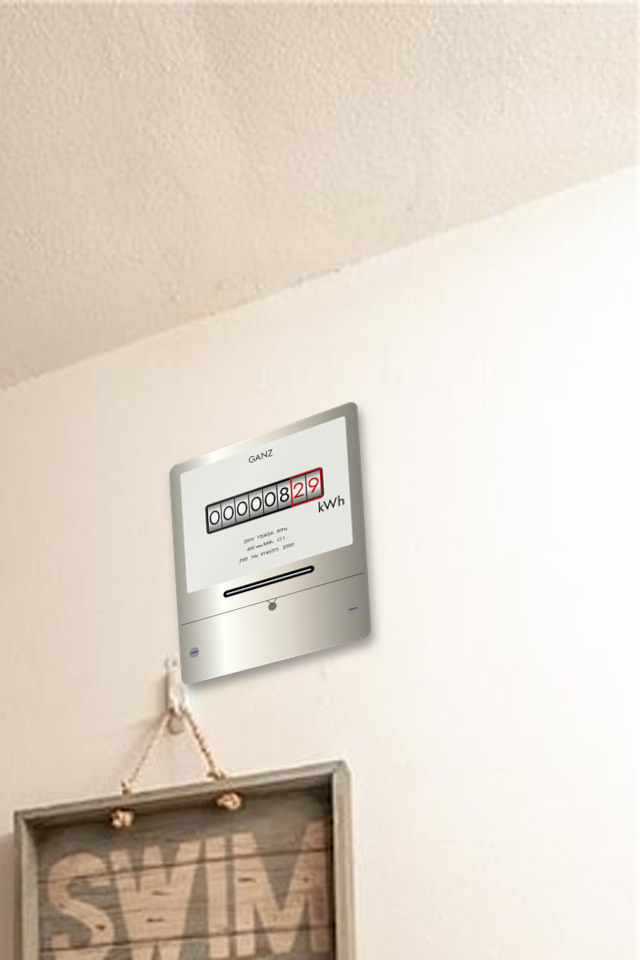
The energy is value=8.29 unit=kWh
